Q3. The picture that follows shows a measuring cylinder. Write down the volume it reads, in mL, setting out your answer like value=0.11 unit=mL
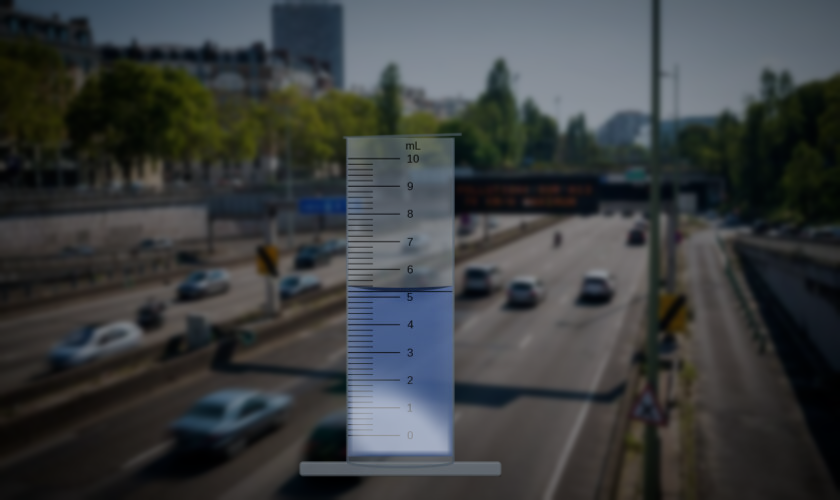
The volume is value=5.2 unit=mL
